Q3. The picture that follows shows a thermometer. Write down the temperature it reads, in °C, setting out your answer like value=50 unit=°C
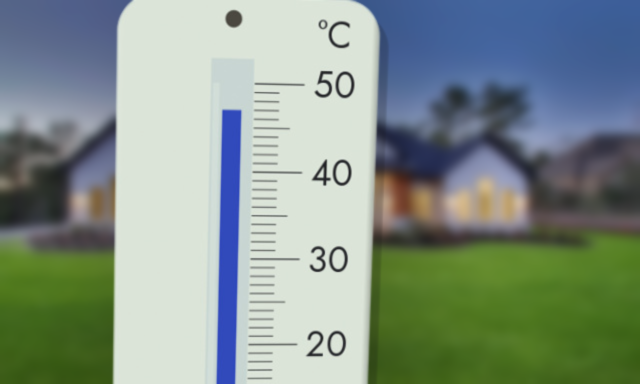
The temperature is value=47 unit=°C
